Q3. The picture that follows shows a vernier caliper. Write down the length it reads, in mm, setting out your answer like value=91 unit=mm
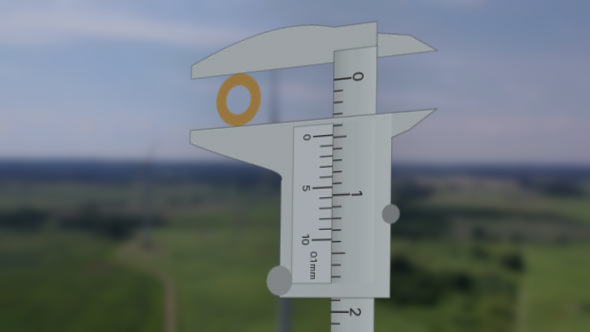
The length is value=4.8 unit=mm
